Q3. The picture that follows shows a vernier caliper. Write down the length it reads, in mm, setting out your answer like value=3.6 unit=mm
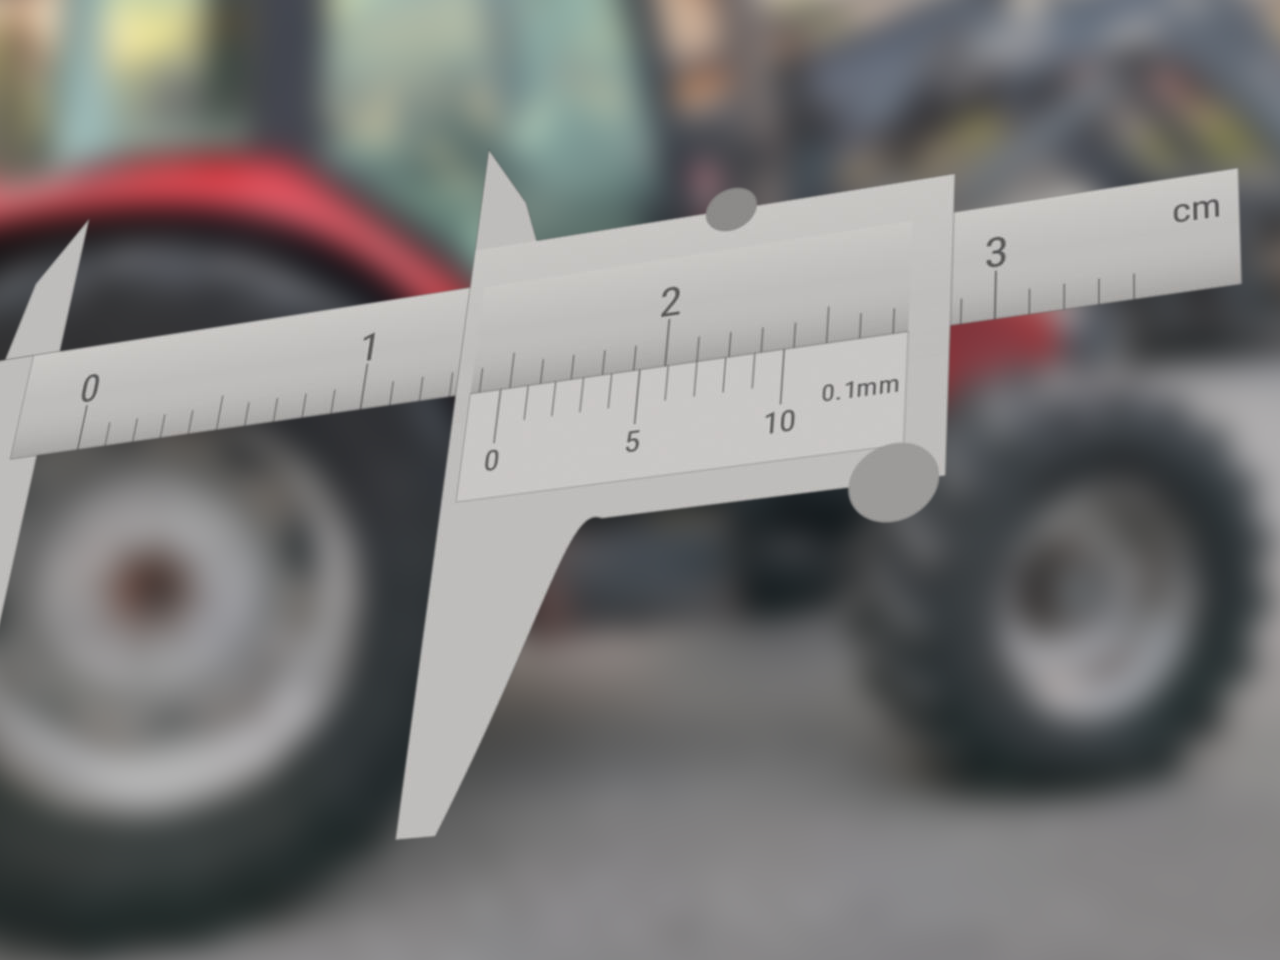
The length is value=14.7 unit=mm
